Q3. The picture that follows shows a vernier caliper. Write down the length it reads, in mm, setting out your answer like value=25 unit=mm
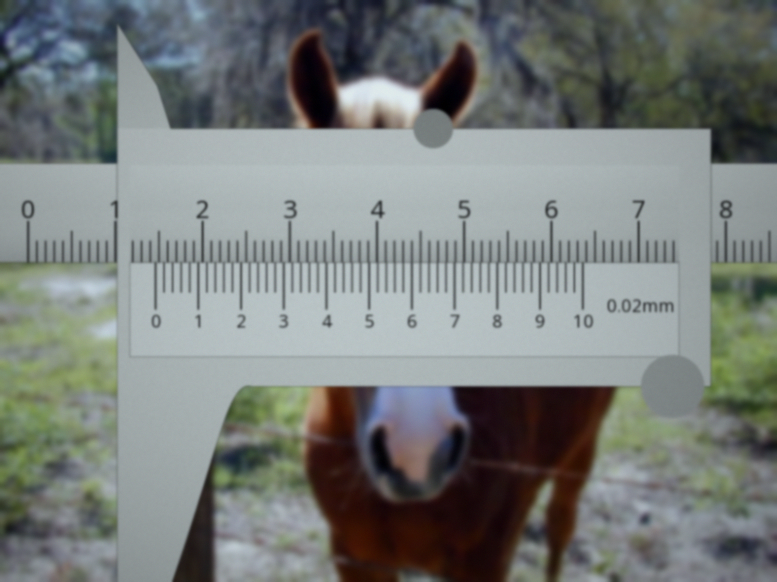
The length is value=14.6 unit=mm
